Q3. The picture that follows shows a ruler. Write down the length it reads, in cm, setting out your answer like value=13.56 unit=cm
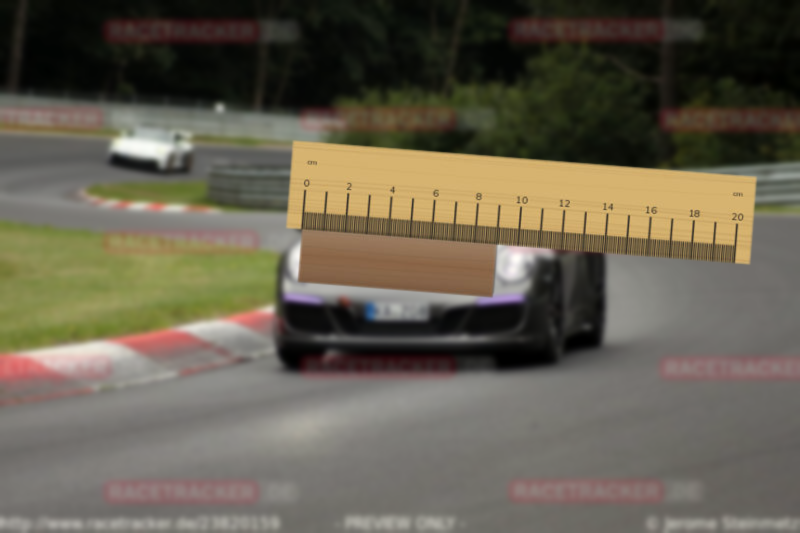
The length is value=9 unit=cm
